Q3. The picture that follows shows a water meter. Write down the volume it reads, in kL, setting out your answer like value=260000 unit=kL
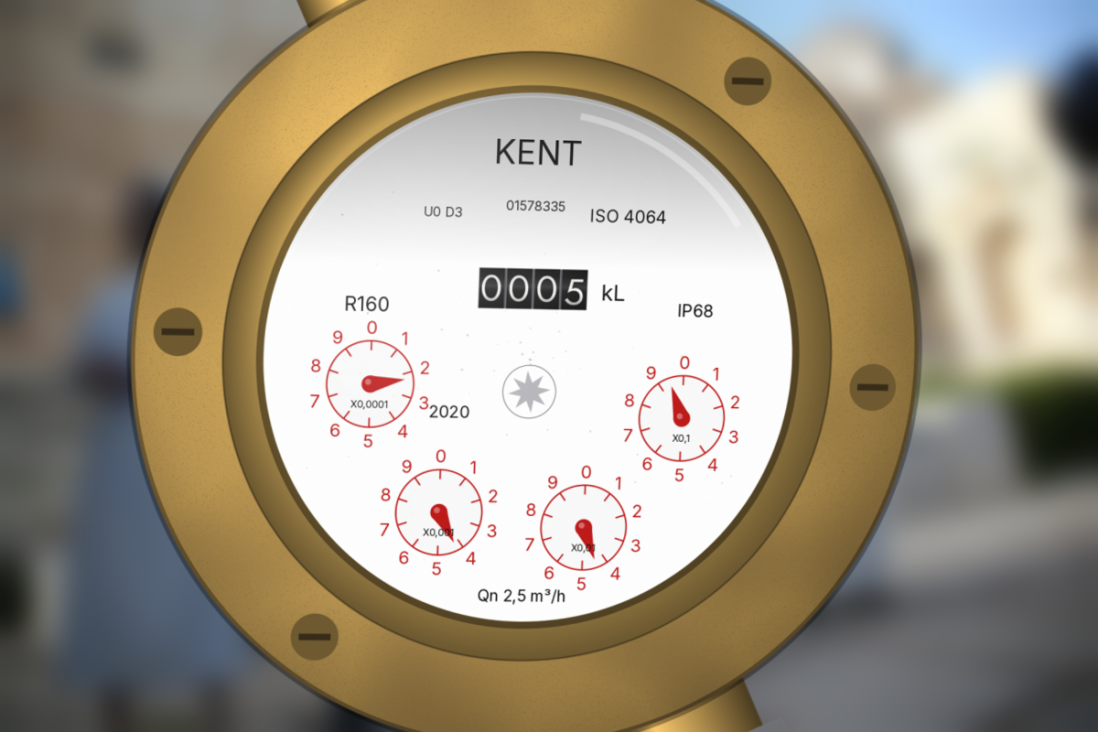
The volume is value=4.9442 unit=kL
